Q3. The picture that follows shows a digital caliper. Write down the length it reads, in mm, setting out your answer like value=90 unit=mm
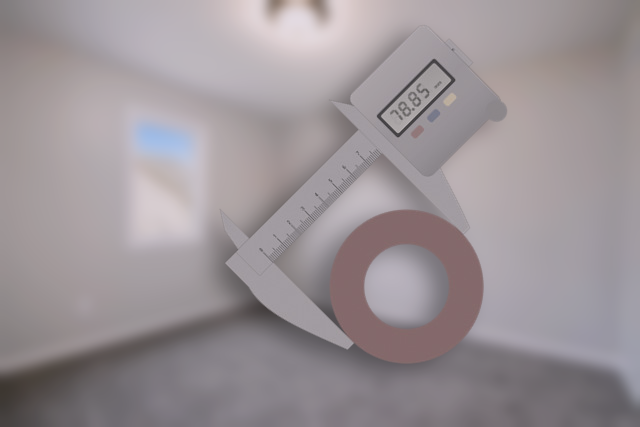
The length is value=78.85 unit=mm
